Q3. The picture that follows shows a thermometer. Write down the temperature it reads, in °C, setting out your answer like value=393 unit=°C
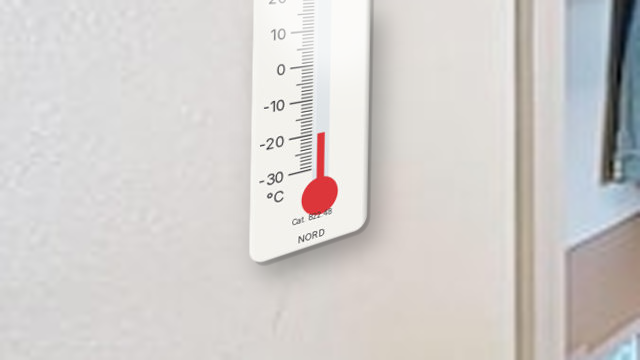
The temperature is value=-20 unit=°C
